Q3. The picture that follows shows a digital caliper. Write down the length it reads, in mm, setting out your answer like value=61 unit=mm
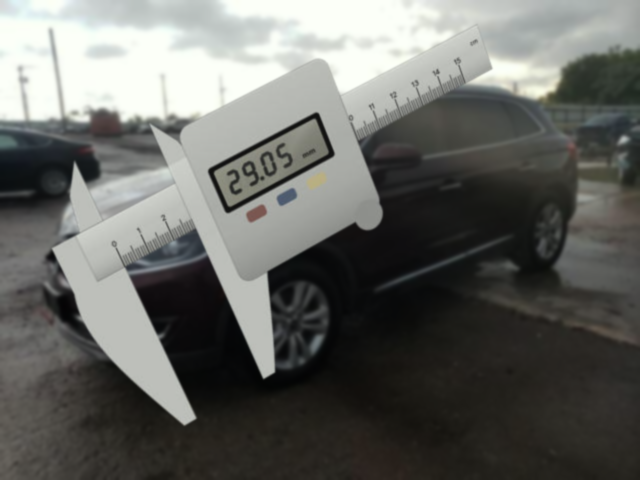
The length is value=29.05 unit=mm
